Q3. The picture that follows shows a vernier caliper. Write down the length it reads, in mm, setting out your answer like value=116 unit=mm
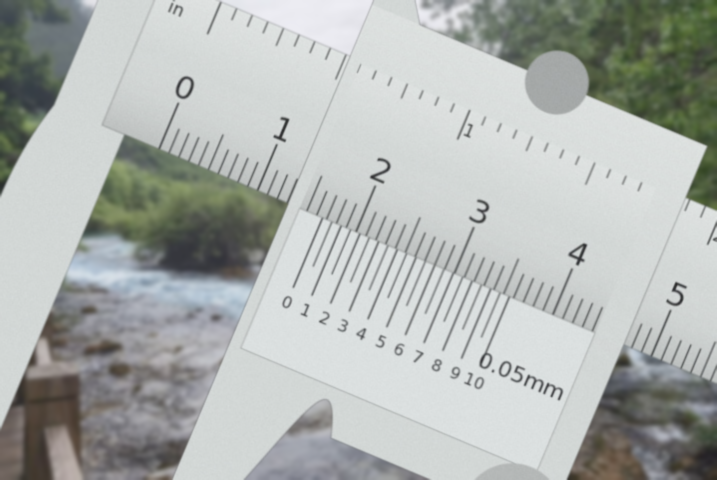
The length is value=16.6 unit=mm
